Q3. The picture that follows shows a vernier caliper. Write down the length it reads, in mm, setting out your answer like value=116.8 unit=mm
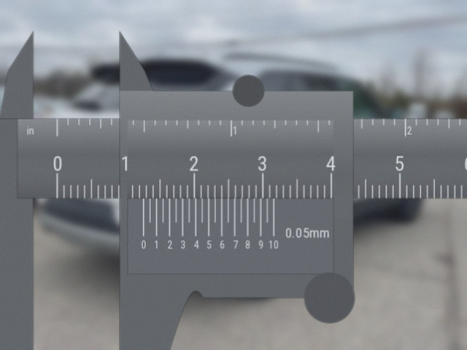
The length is value=12.6 unit=mm
